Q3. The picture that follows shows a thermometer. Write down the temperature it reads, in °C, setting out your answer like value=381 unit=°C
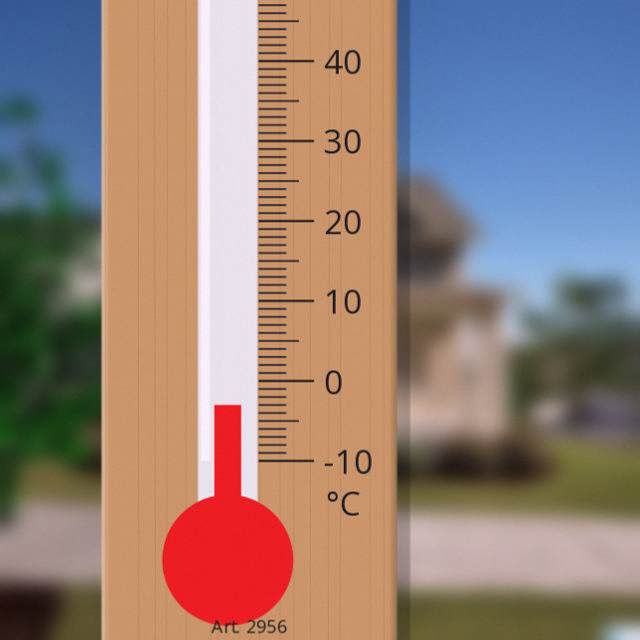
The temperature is value=-3 unit=°C
